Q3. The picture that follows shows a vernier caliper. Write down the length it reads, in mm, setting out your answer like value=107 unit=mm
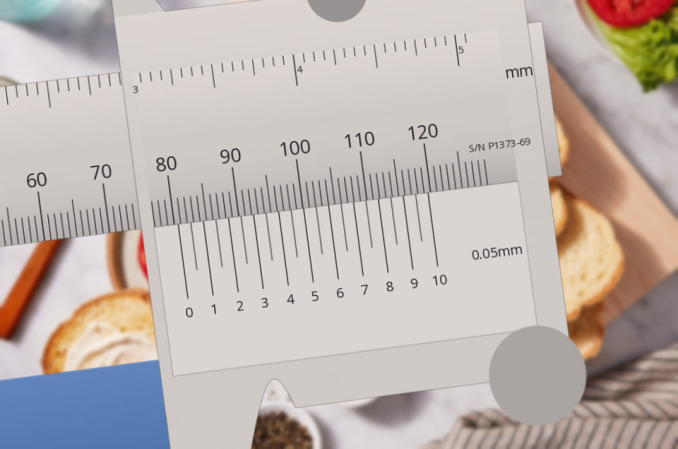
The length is value=80.6 unit=mm
